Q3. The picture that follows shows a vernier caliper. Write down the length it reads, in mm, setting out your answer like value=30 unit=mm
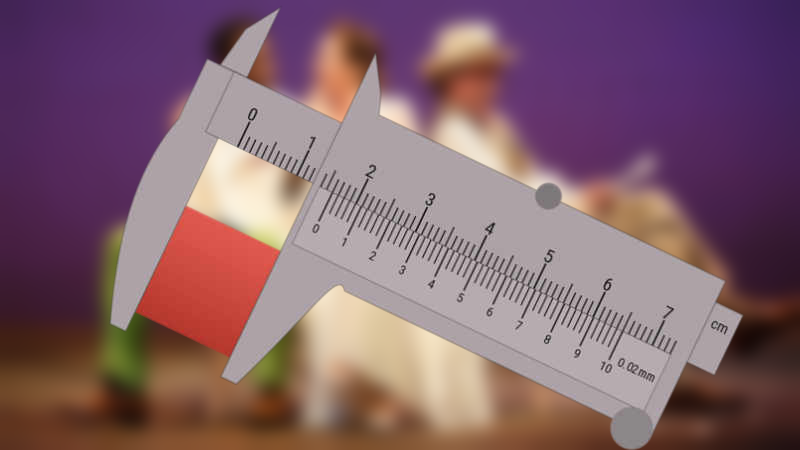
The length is value=16.0 unit=mm
